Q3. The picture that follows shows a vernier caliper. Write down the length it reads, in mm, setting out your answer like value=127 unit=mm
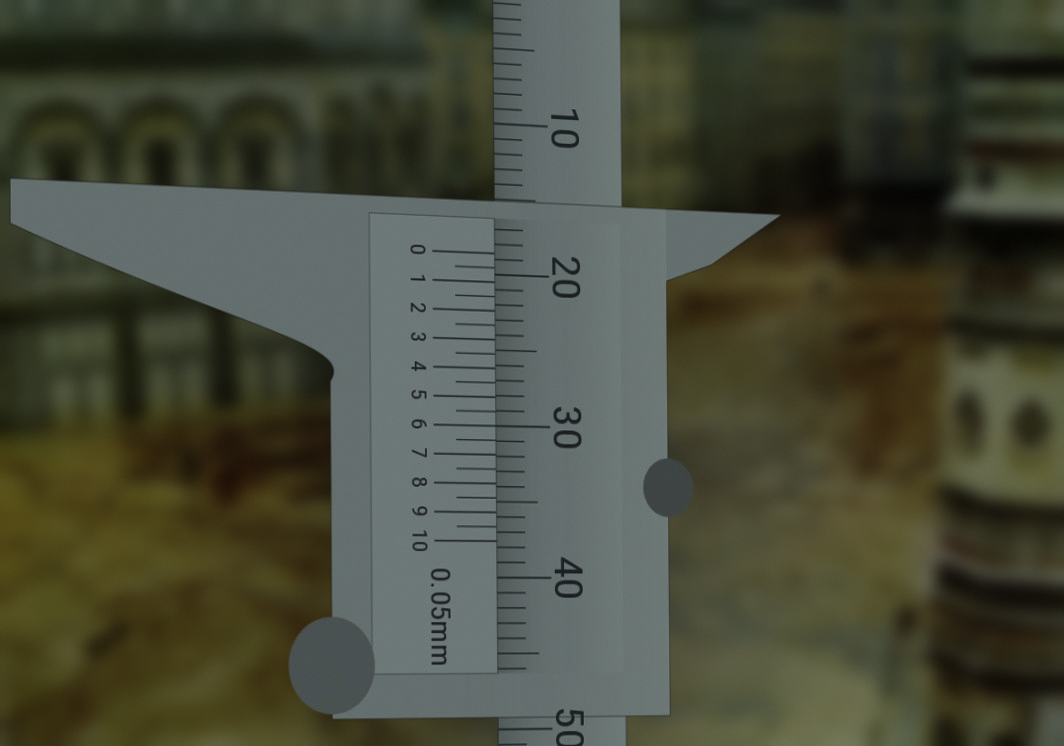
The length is value=18.6 unit=mm
